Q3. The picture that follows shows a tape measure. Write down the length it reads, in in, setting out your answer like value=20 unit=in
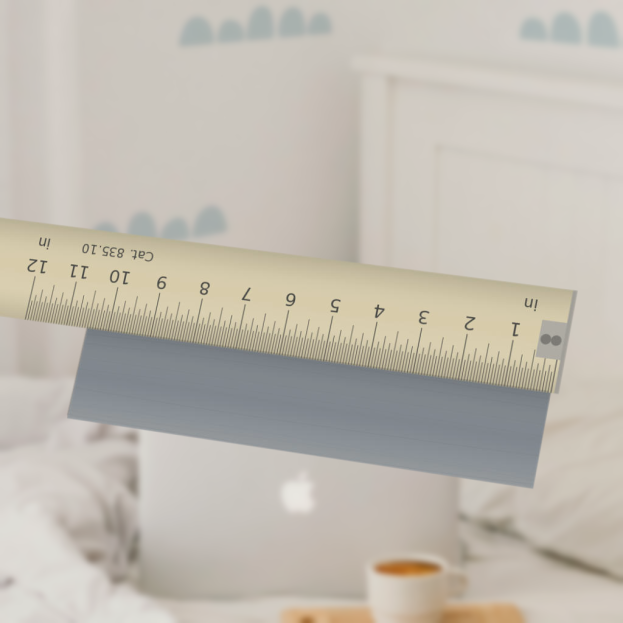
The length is value=10.5 unit=in
